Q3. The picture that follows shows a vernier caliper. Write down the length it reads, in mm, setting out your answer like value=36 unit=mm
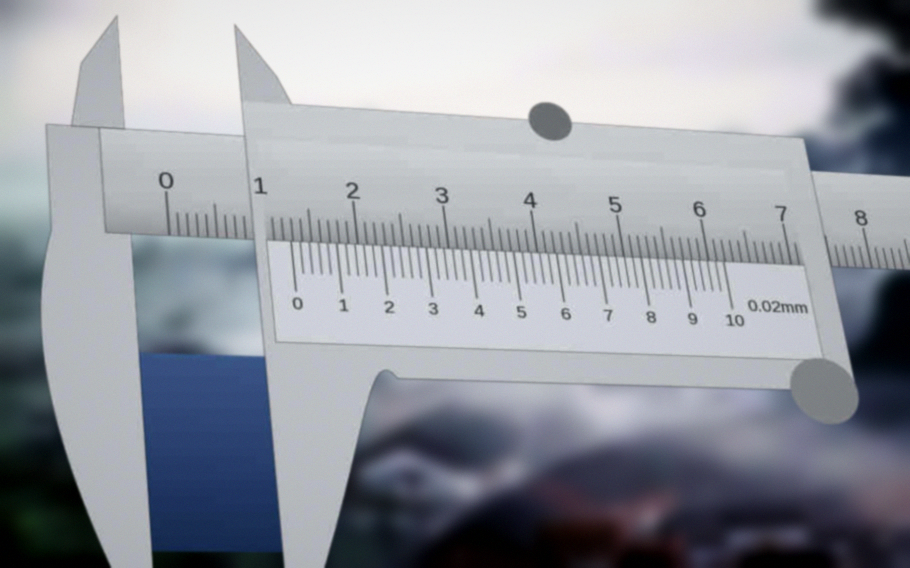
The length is value=12.8 unit=mm
